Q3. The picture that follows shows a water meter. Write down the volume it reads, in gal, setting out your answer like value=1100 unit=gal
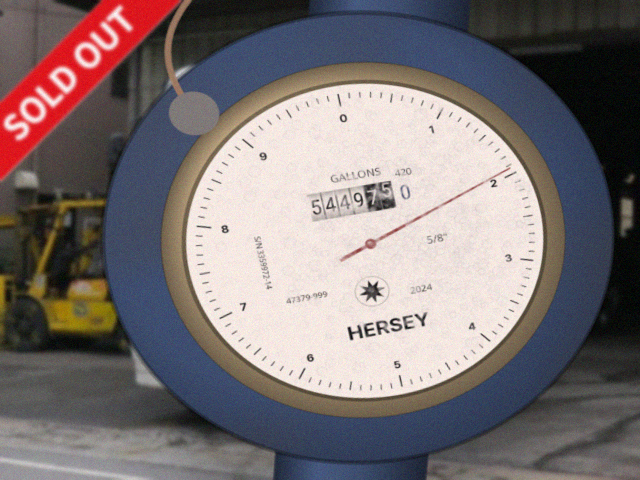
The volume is value=5449751.9 unit=gal
